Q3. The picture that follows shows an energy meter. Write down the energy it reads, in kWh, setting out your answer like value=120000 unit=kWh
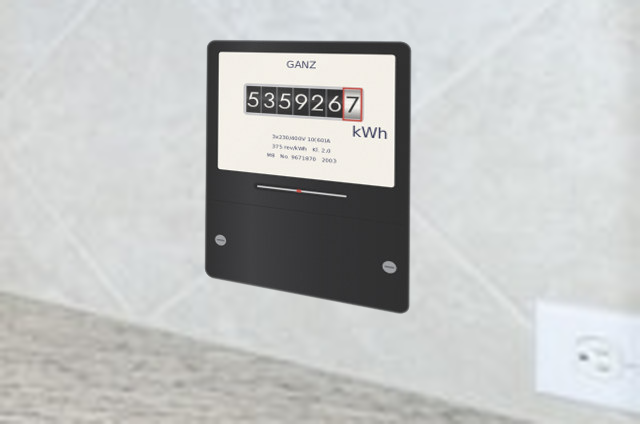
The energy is value=535926.7 unit=kWh
